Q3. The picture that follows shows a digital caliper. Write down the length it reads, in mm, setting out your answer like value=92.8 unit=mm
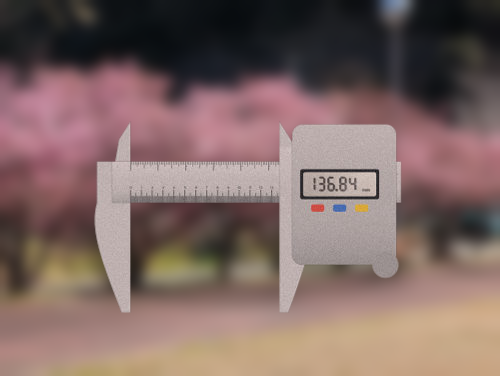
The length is value=136.84 unit=mm
